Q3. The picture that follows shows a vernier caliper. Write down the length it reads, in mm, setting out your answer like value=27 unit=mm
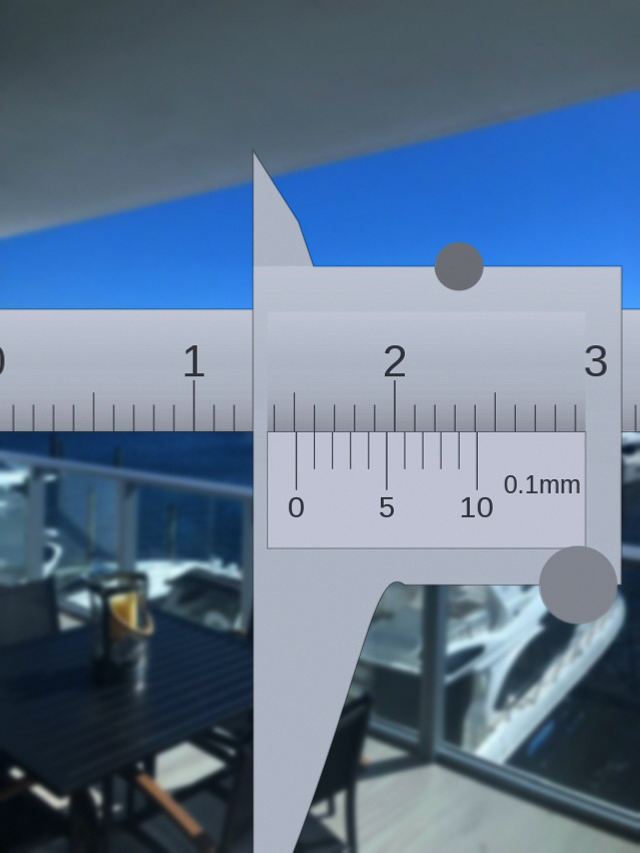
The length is value=15.1 unit=mm
